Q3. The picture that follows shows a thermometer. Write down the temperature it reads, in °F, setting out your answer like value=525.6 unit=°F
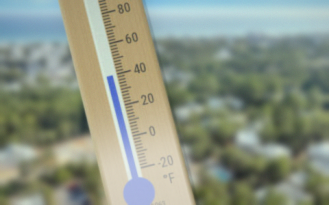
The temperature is value=40 unit=°F
